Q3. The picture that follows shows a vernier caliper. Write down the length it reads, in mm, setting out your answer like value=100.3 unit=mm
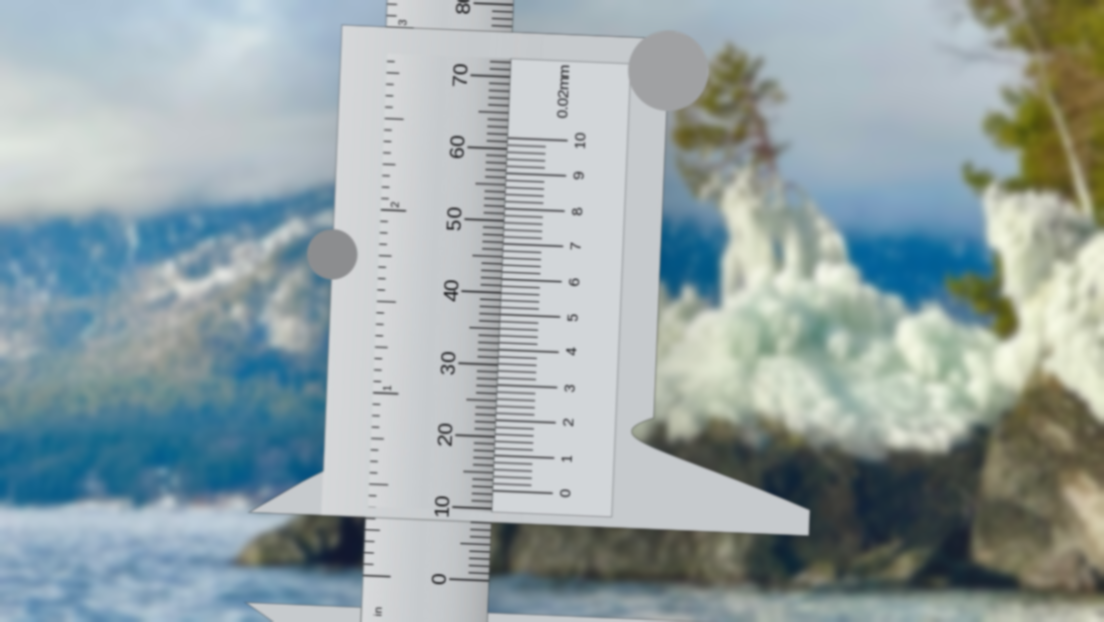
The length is value=12.5 unit=mm
